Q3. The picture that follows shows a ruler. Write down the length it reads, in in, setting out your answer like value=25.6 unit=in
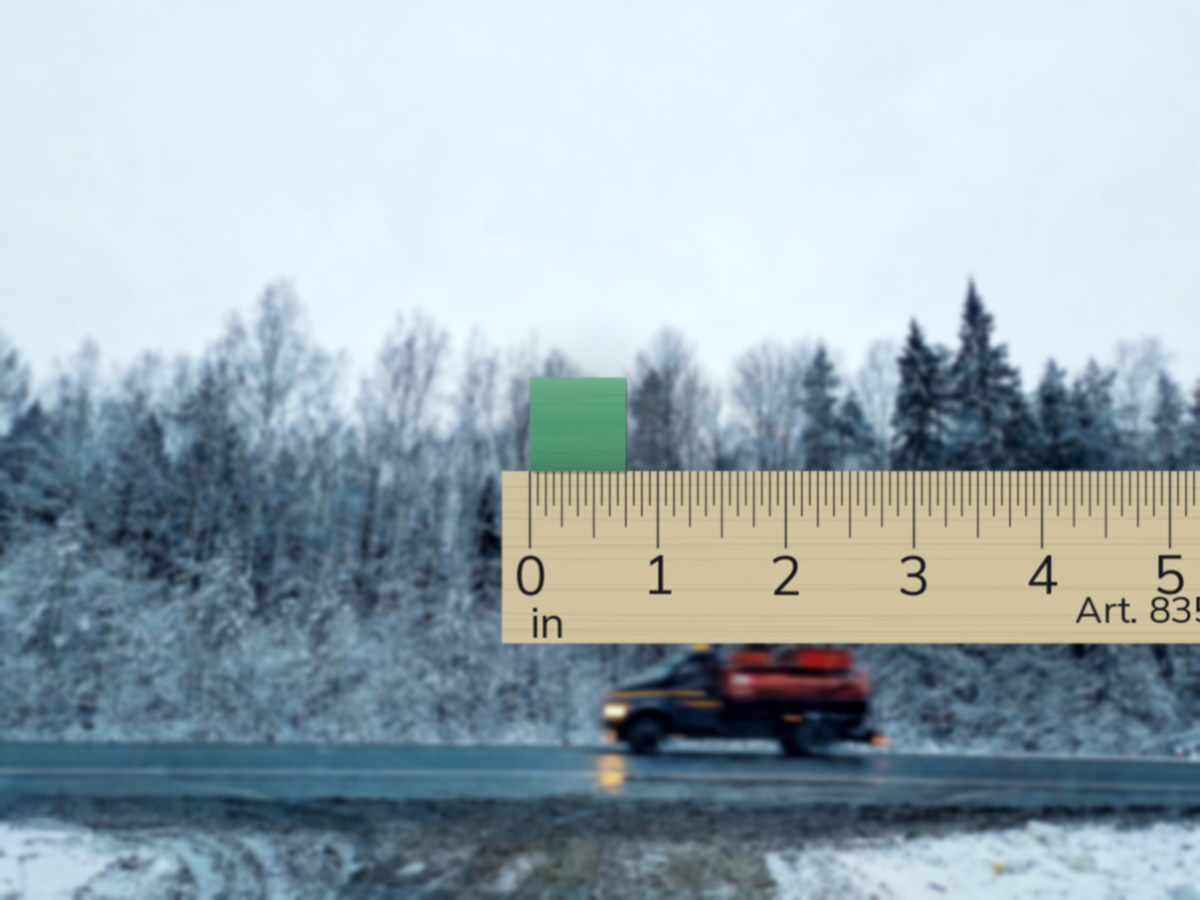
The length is value=0.75 unit=in
